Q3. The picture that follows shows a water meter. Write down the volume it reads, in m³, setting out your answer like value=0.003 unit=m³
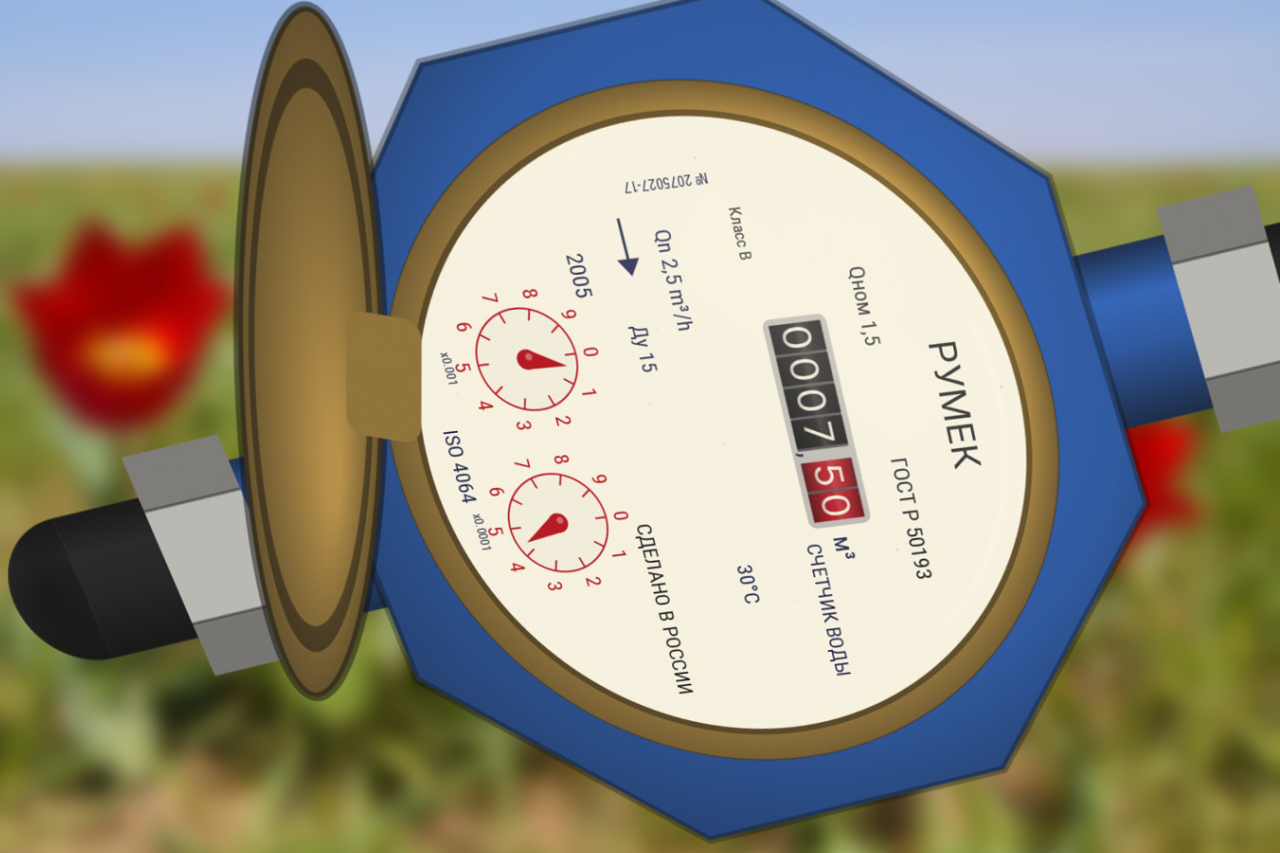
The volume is value=7.5004 unit=m³
